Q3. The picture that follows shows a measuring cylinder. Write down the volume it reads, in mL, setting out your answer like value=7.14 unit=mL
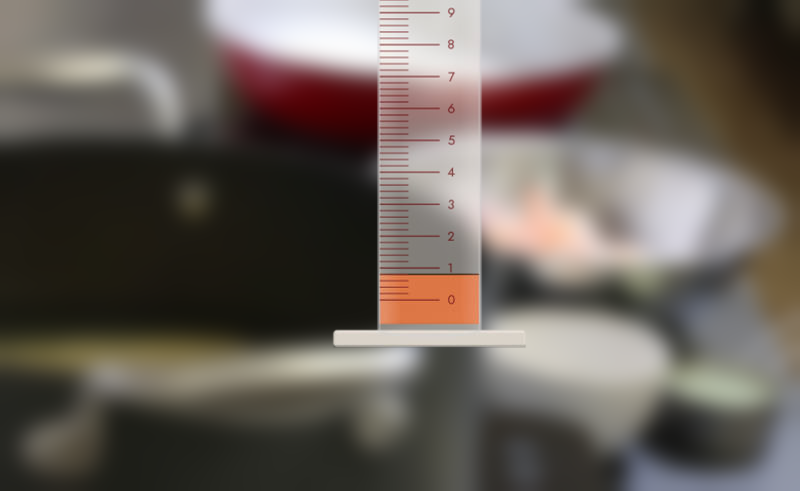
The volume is value=0.8 unit=mL
